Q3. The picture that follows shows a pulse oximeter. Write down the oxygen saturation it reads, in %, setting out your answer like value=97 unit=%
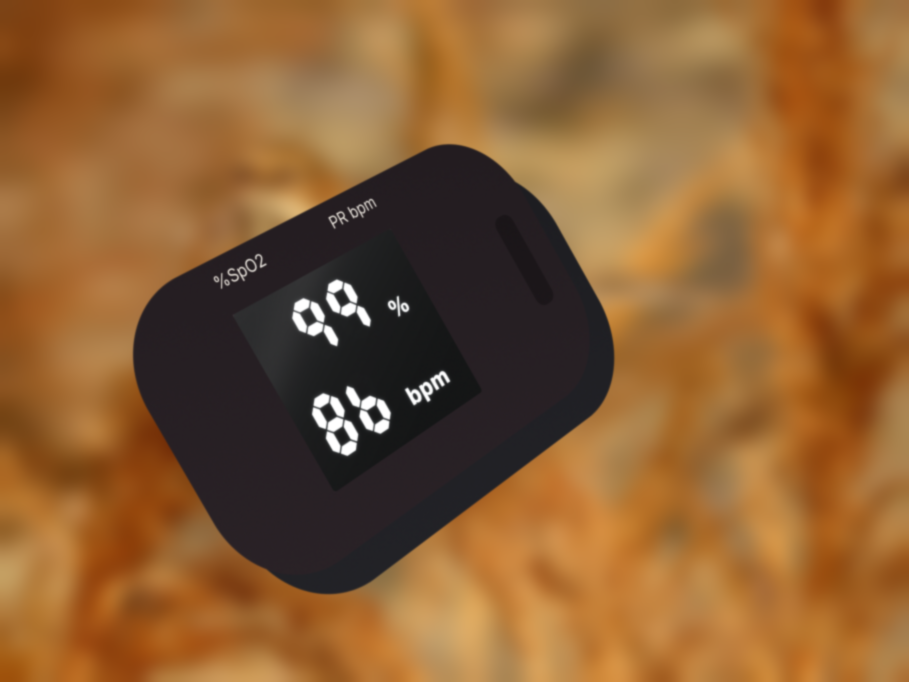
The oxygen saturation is value=99 unit=%
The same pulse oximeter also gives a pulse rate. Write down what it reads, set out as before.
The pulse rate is value=86 unit=bpm
